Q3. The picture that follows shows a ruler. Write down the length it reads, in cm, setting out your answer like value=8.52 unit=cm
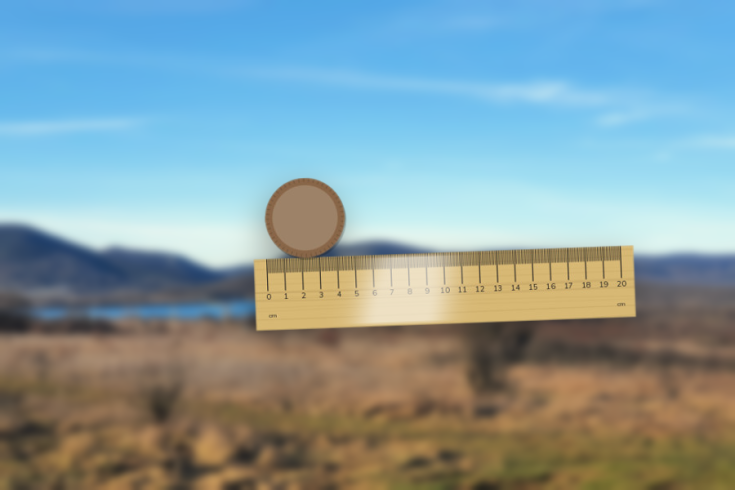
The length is value=4.5 unit=cm
